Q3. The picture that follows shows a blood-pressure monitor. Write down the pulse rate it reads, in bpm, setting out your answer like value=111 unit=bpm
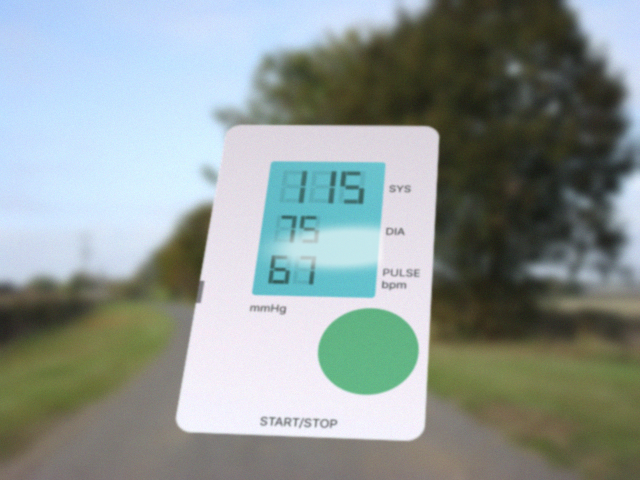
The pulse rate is value=67 unit=bpm
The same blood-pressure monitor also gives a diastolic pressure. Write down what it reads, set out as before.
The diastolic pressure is value=75 unit=mmHg
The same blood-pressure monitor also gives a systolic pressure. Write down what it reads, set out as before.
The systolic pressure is value=115 unit=mmHg
